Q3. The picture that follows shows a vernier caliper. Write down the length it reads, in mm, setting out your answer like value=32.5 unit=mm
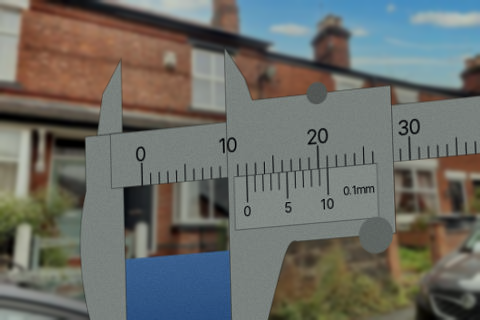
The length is value=12.0 unit=mm
